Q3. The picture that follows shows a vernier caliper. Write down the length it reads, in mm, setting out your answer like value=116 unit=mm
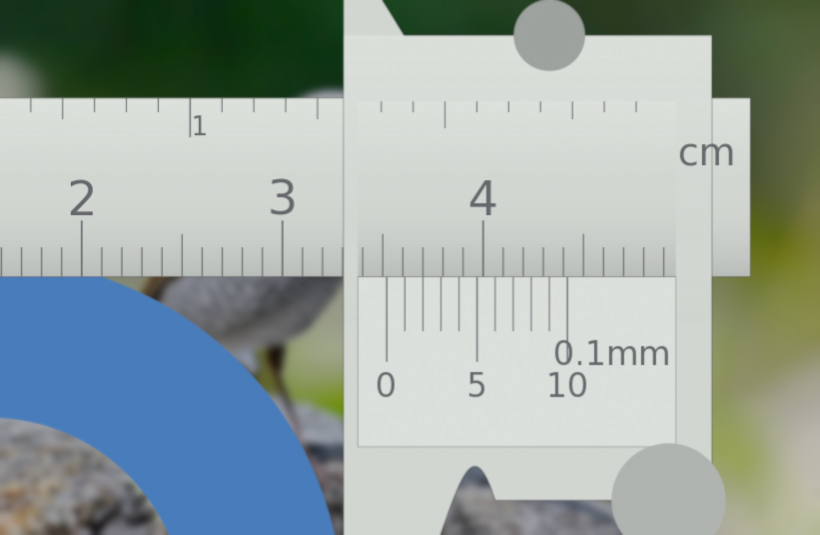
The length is value=35.2 unit=mm
